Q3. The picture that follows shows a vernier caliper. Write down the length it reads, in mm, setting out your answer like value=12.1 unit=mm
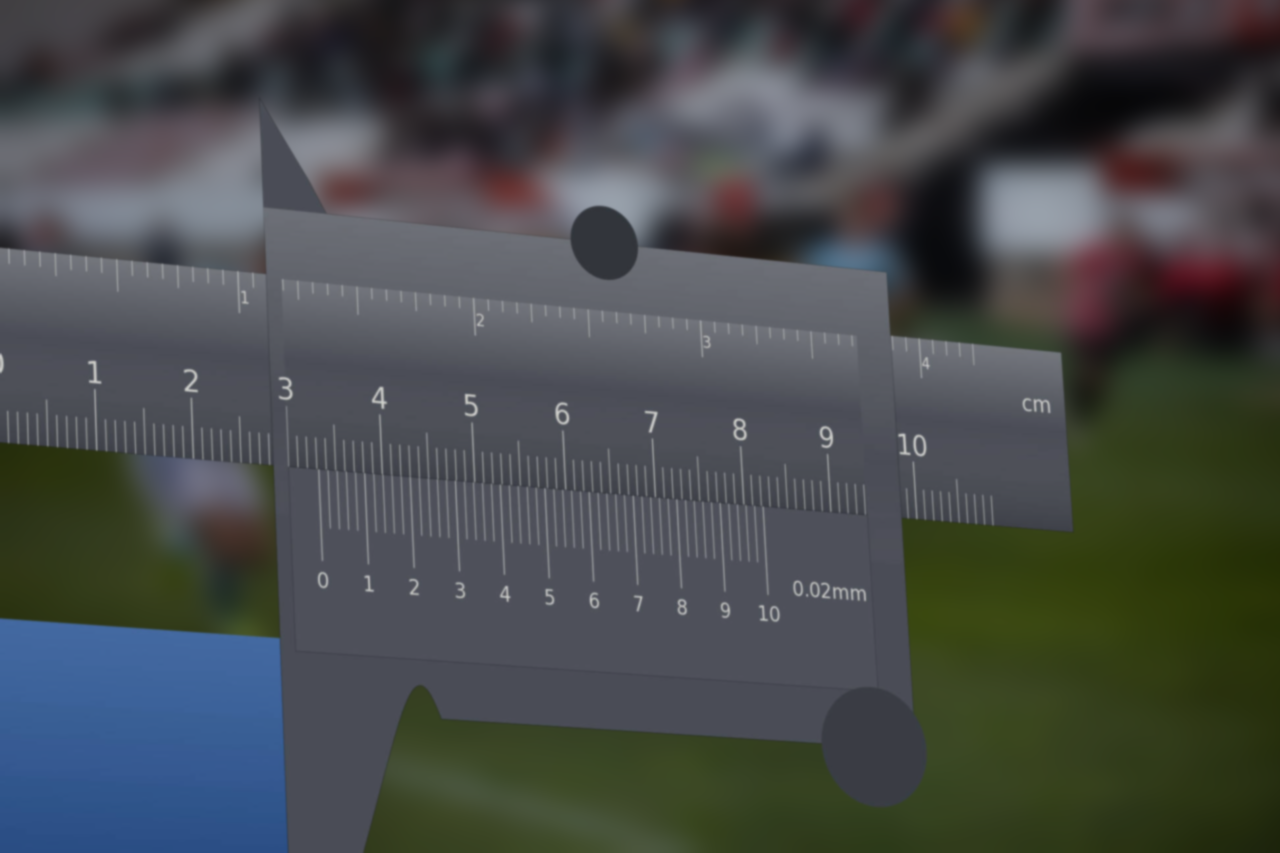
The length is value=33.2 unit=mm
